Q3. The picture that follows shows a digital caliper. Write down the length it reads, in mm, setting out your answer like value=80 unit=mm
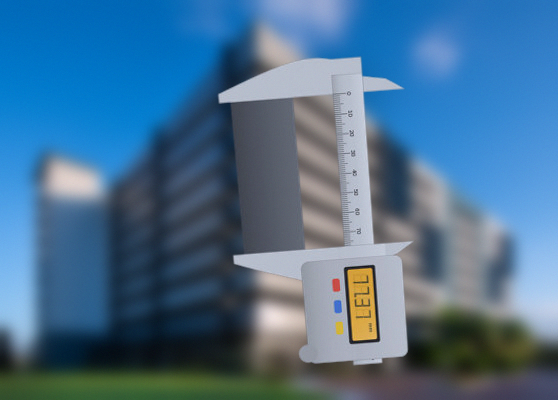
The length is value=77.37 unit=mm
